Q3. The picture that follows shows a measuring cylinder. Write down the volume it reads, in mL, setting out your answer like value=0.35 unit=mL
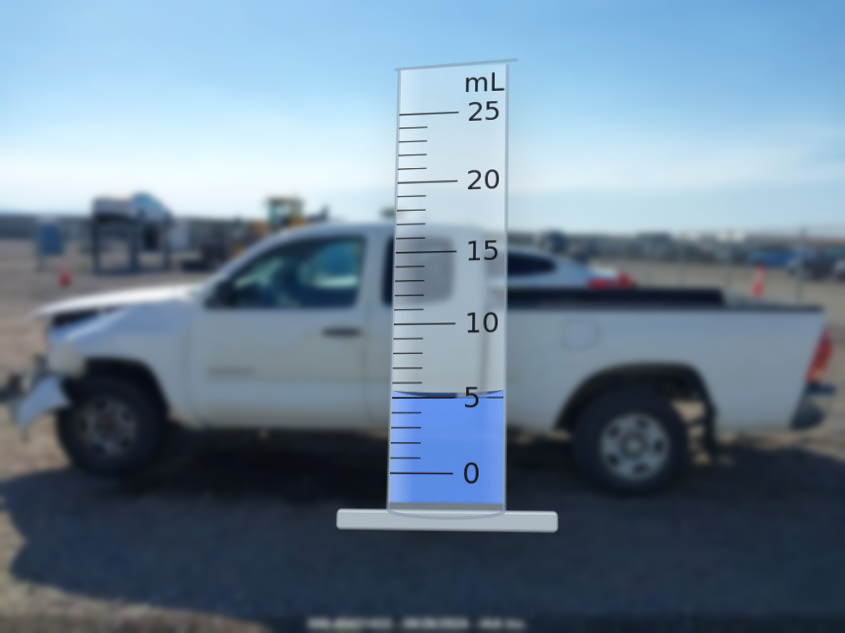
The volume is value=5 unit=mL
